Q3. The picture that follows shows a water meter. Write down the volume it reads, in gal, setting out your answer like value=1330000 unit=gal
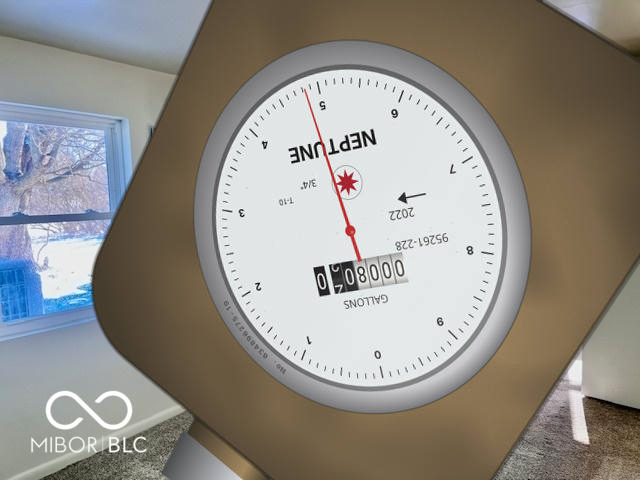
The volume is value=8024.8 unit=gal
